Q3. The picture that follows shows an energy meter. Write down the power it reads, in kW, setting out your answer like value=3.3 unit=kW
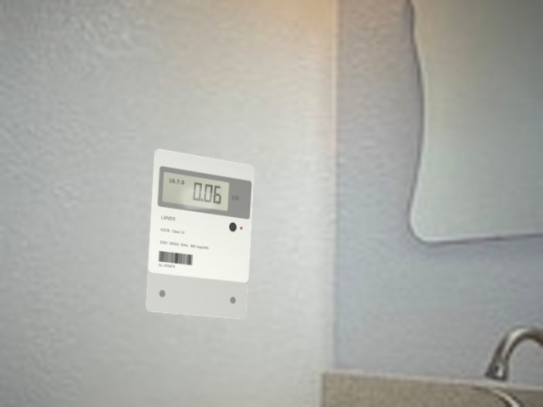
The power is value=0.06 unit=kW
